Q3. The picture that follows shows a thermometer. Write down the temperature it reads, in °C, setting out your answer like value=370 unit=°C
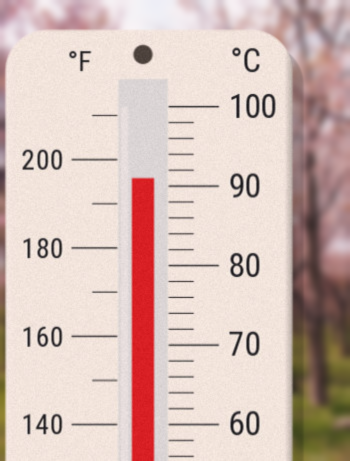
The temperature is value=91 unit=°C
